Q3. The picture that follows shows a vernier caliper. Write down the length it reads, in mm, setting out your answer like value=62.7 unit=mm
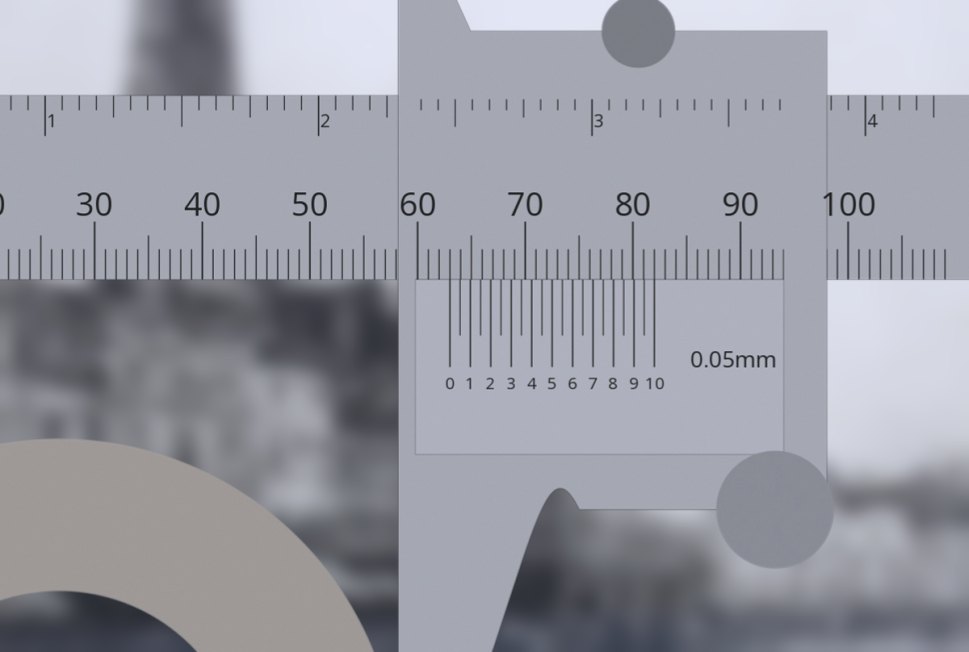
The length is value=63.0 unit=mm
